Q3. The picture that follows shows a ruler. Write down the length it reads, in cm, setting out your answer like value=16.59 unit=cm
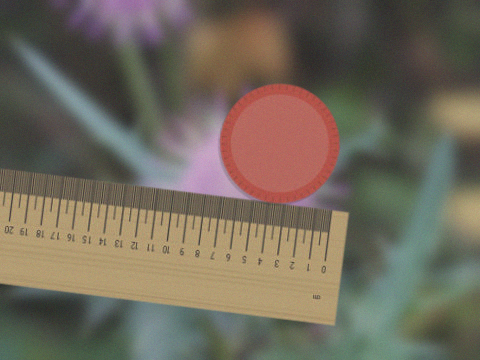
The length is value=7.5 unit=cm
